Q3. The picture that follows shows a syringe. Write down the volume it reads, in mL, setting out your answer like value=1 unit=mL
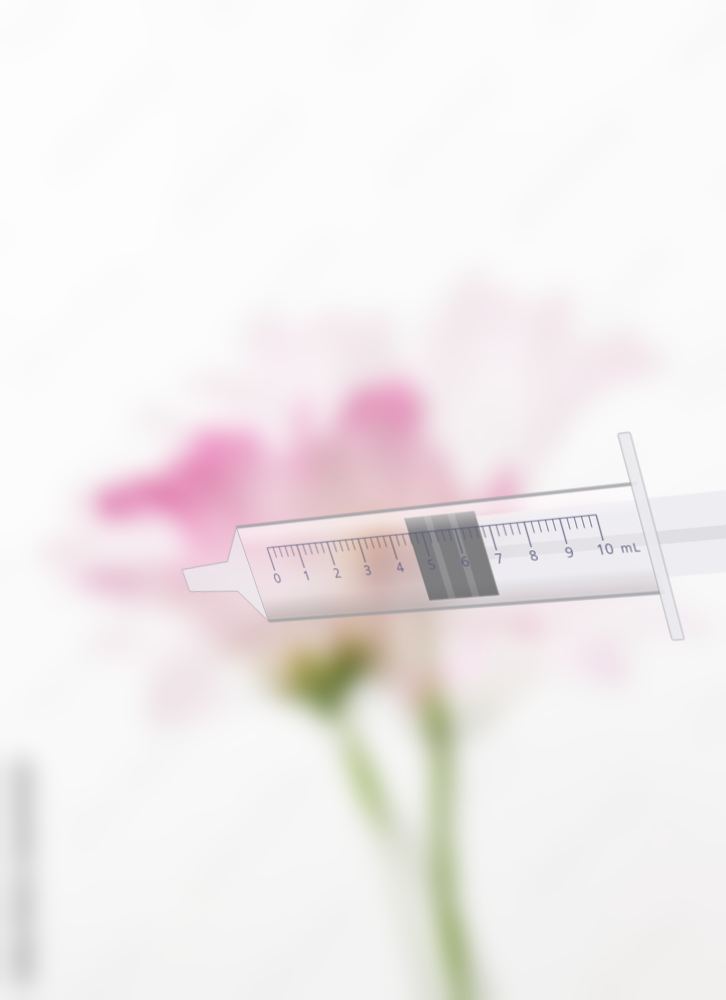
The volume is value=4.6 unit=mL
